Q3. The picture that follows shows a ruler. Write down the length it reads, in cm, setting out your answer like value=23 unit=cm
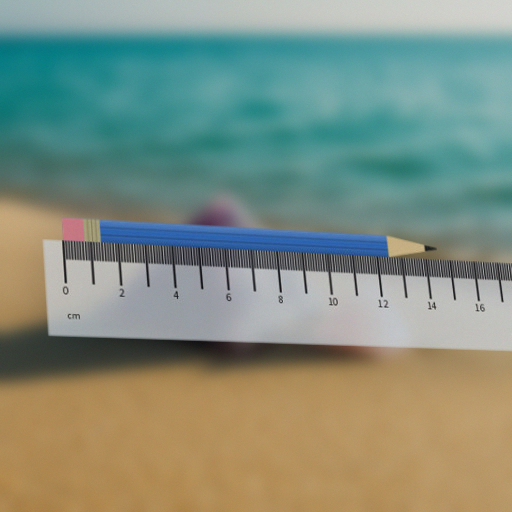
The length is value=14.5 unit=cm
